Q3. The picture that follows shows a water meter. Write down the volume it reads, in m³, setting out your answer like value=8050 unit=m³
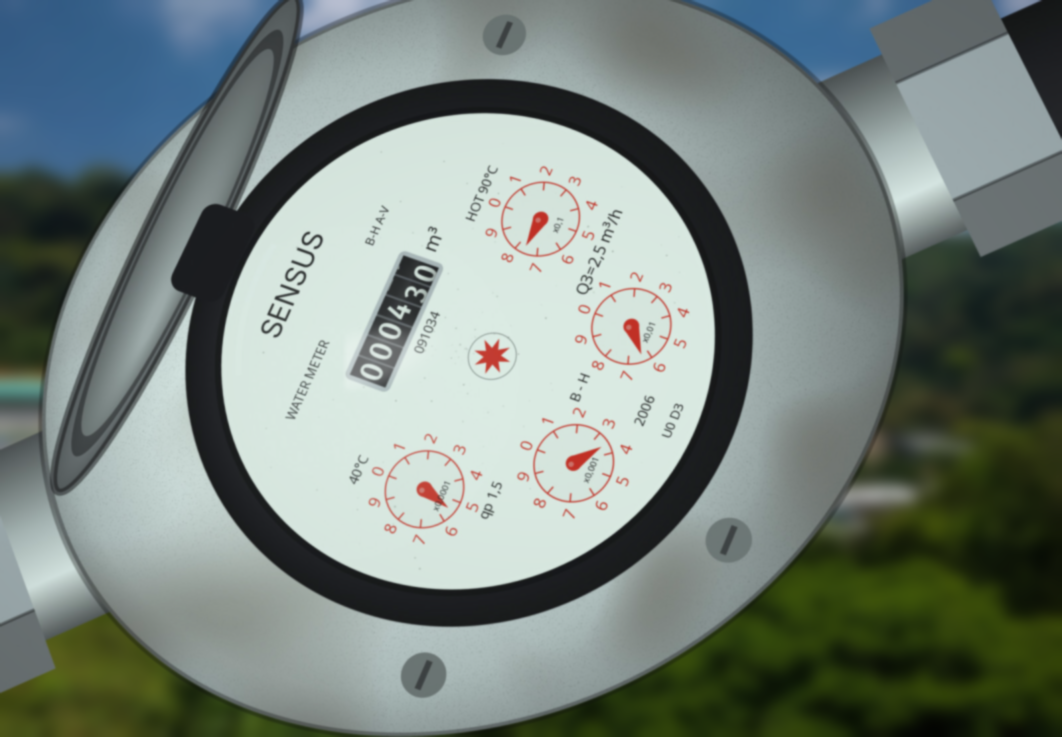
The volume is value=429.7635 unit=m³
